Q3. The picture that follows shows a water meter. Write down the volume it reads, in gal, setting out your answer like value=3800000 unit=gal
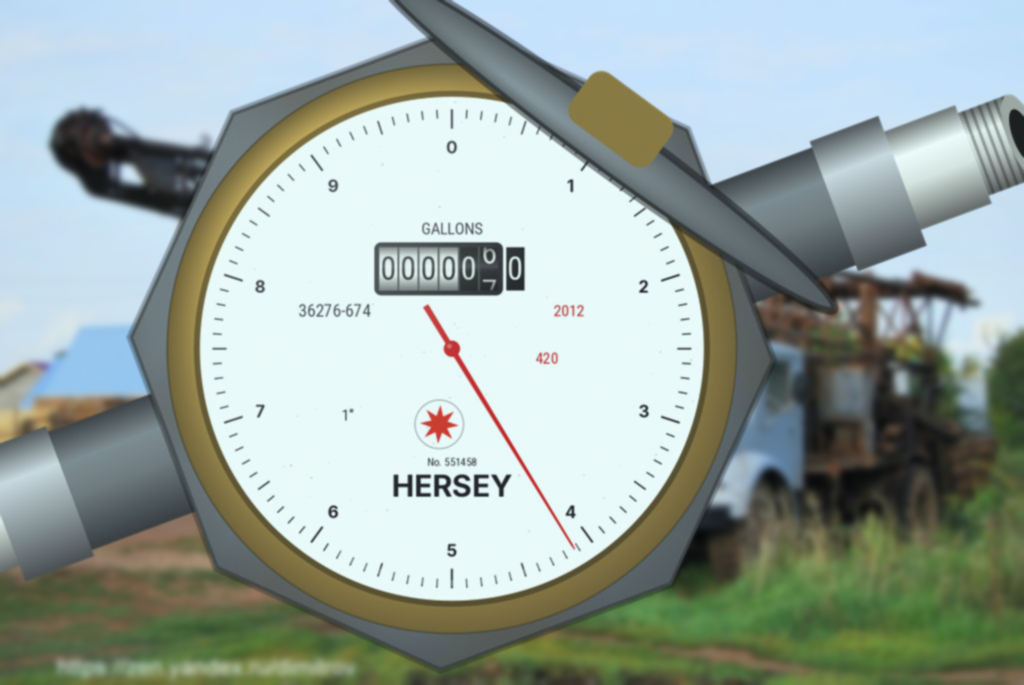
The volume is value=64.1 unit=gal
